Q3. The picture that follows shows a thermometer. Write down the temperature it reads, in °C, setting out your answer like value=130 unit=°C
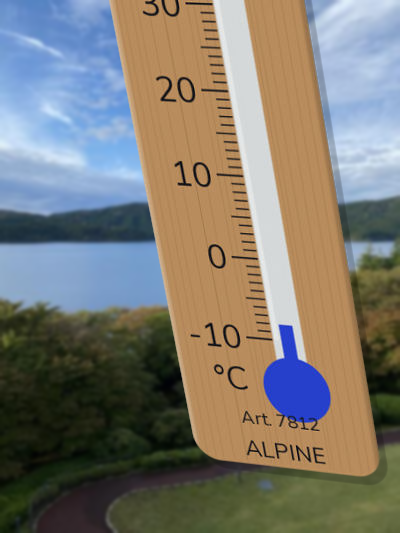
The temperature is value=-8 unit=°C
